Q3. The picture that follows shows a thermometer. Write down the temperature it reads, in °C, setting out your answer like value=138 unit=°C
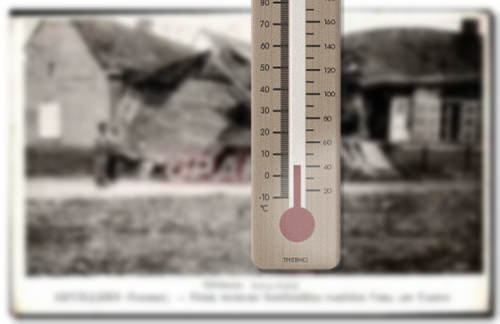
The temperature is value=5 unit=°C
